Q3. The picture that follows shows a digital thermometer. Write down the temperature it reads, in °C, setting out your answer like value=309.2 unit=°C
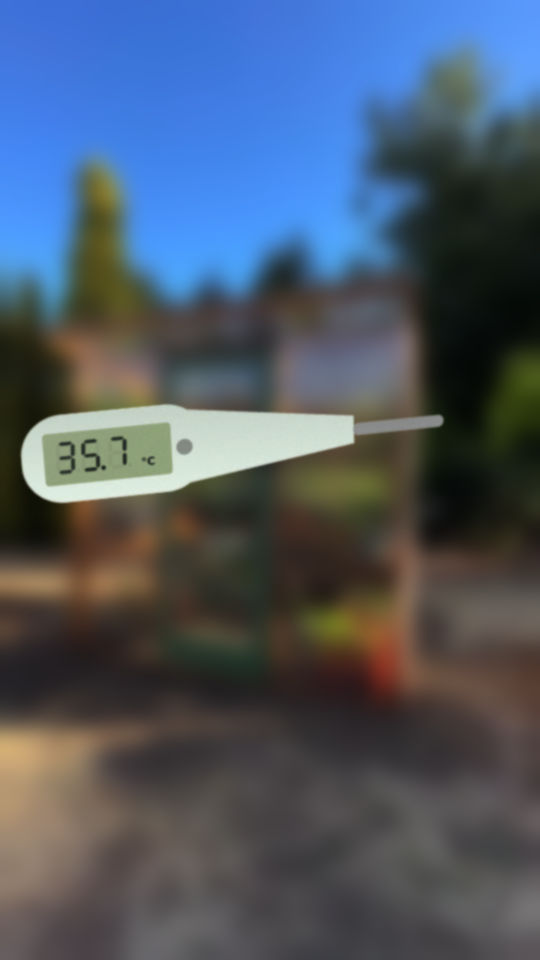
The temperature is value=35.7 unit=°C
